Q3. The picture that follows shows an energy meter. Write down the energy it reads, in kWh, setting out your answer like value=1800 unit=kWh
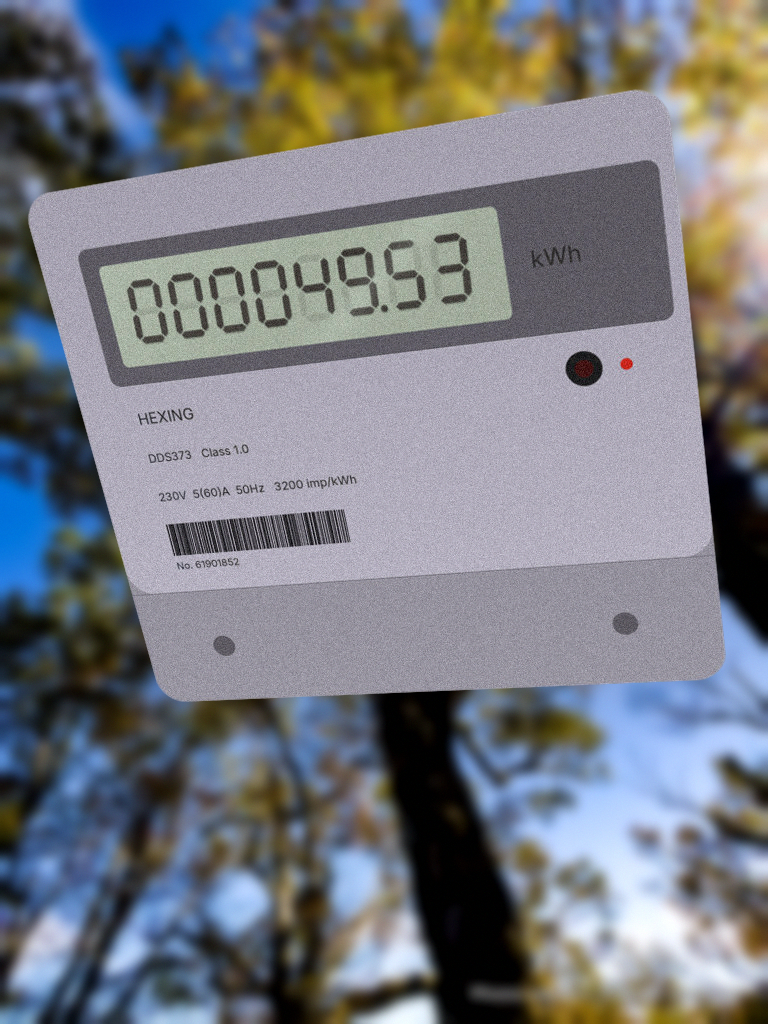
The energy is value=49.53 unit=kWh
